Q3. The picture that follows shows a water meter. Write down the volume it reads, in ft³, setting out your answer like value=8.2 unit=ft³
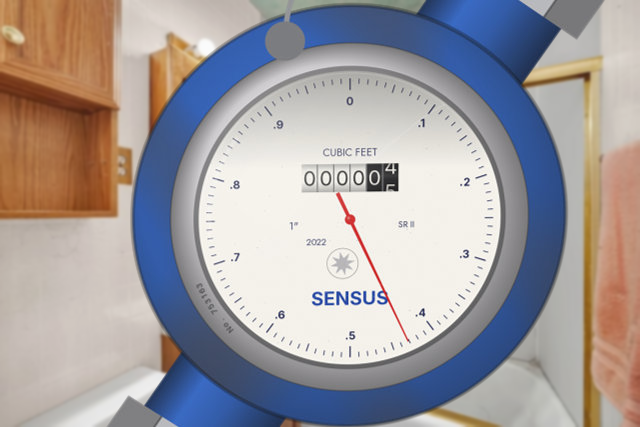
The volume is value=4.43 unit=ft³
